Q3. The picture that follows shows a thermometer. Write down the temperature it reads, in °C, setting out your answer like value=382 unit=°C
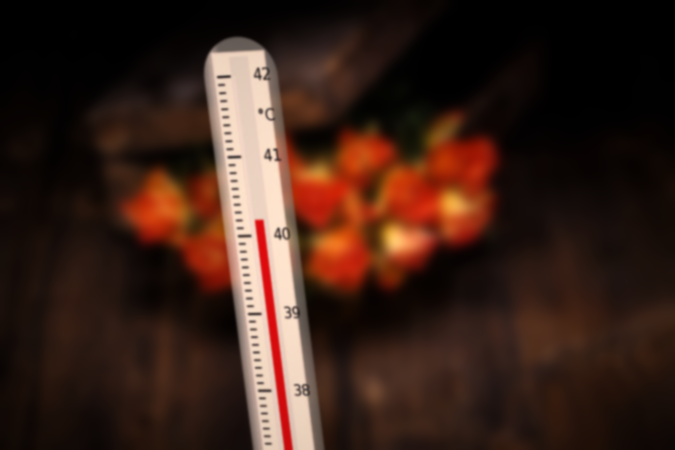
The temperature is value=40.2 unit=°C
